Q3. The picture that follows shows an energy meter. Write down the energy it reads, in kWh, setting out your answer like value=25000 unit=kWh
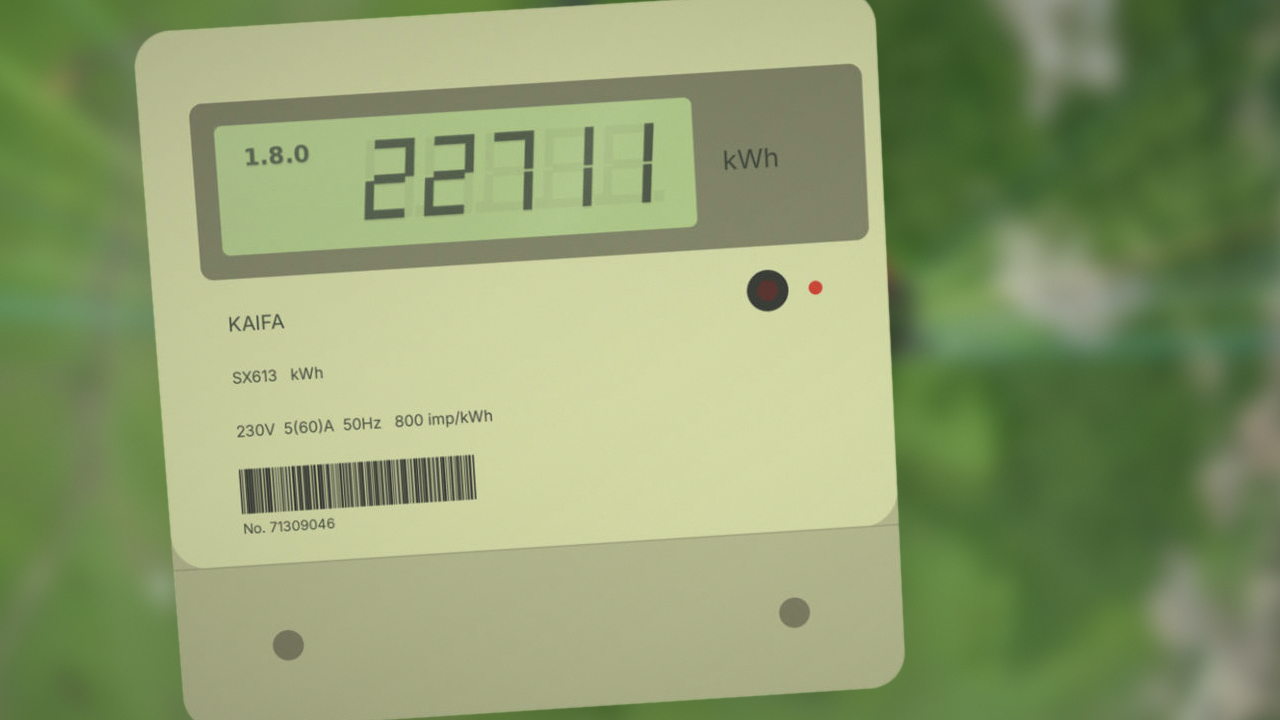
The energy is value=22711 unit=kWh
